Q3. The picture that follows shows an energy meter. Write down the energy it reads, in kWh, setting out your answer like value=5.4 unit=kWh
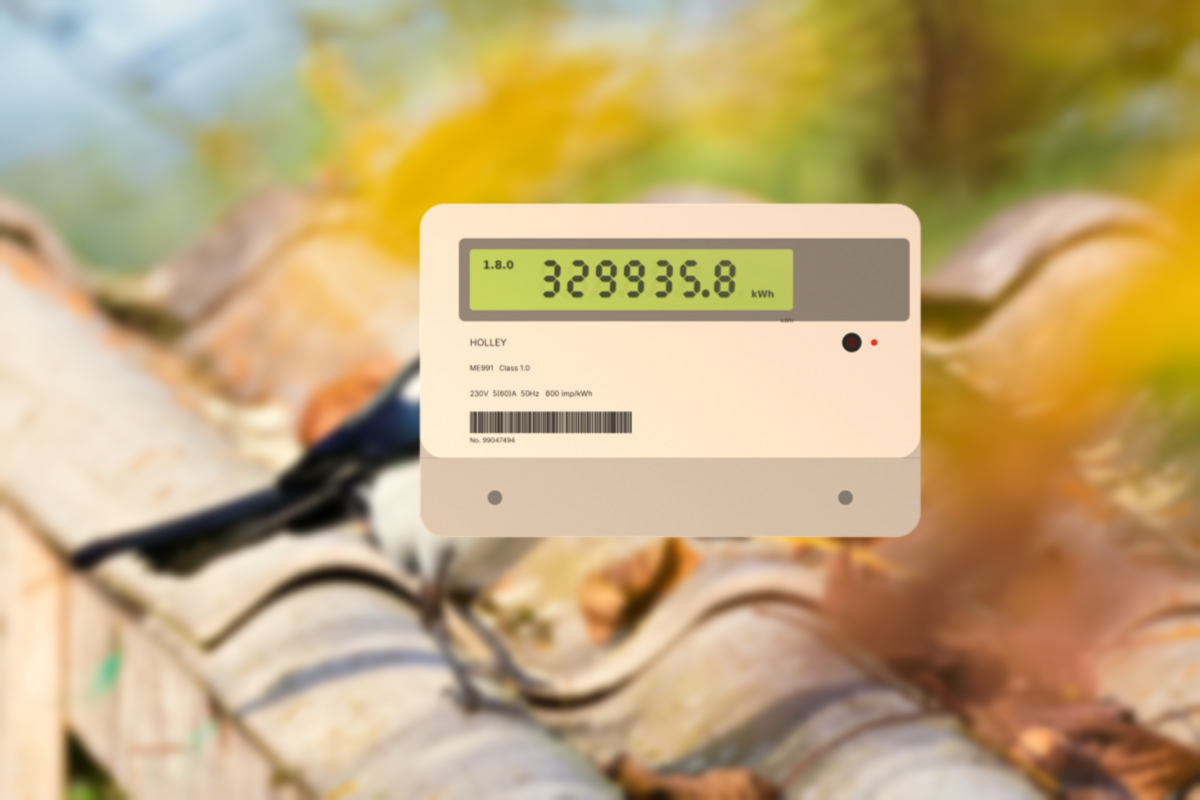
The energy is value=329935.8 unit=kWh
